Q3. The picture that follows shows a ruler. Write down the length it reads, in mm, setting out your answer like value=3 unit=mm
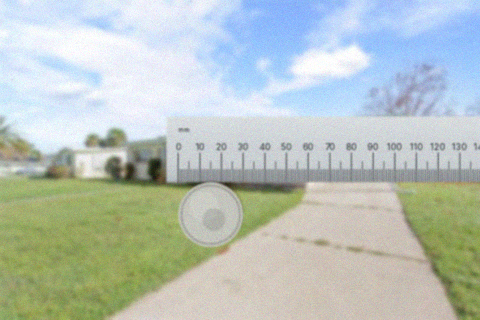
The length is value=30 unit=mm
